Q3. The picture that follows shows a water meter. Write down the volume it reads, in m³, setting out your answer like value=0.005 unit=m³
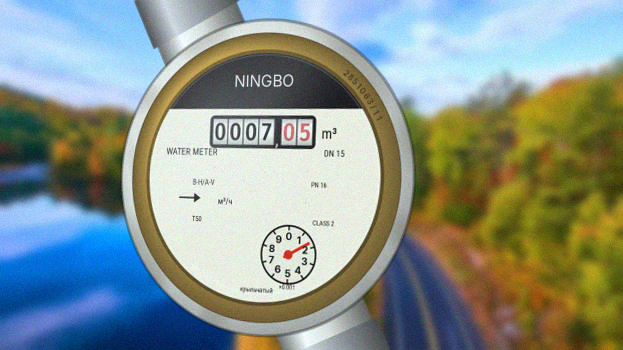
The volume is value=7.051 unit=m³
